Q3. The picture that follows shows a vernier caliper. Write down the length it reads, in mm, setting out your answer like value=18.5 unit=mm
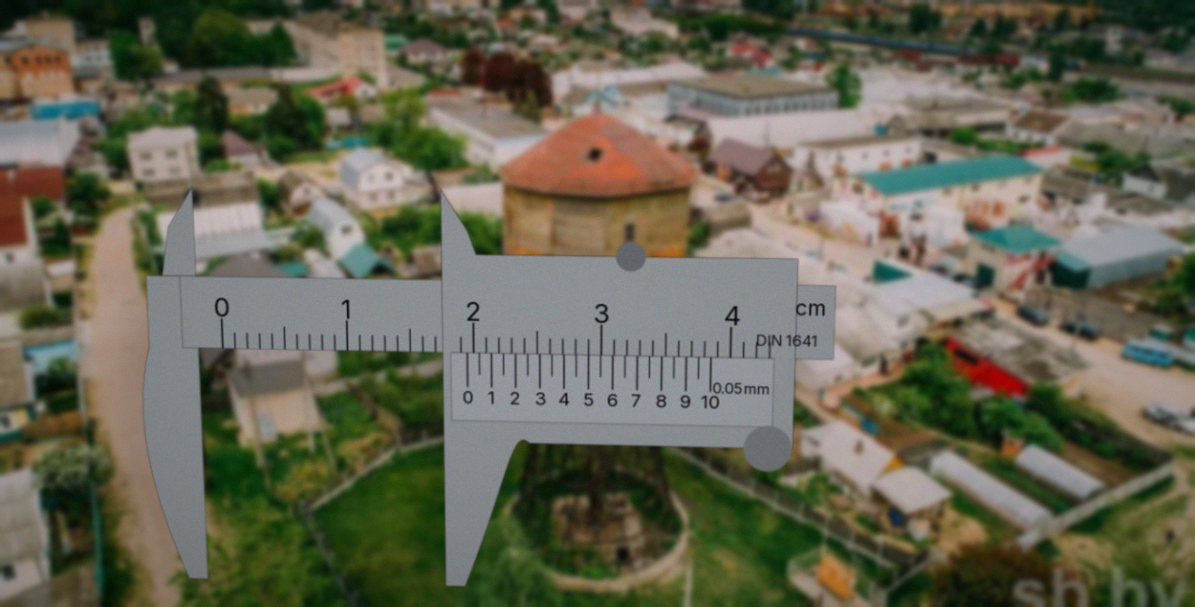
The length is value=19.5 unit=mm
